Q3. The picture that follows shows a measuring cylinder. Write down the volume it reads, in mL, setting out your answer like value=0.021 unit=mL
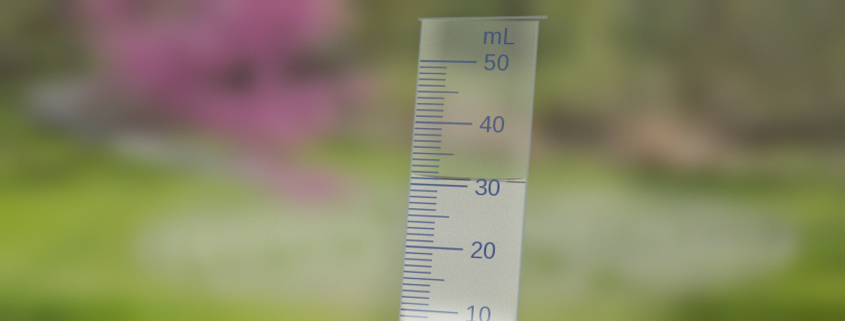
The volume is value=31 unit=mL
